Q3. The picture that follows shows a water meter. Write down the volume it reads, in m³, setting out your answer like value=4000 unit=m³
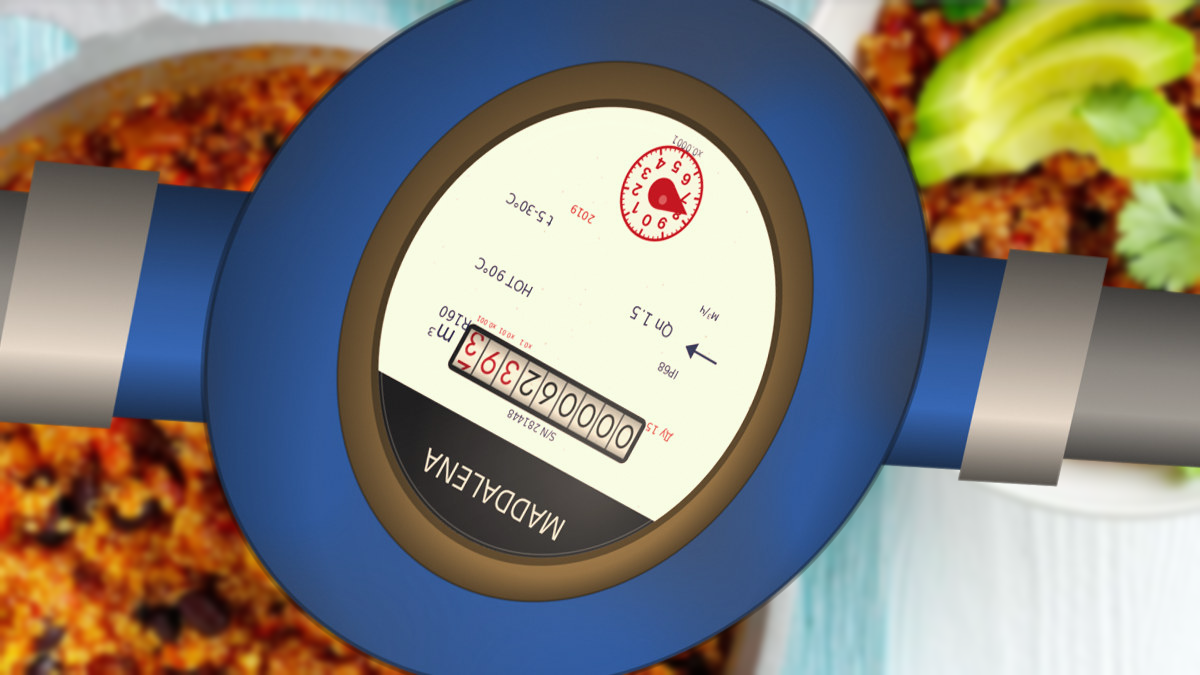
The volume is value=62.3927 unit=m³
